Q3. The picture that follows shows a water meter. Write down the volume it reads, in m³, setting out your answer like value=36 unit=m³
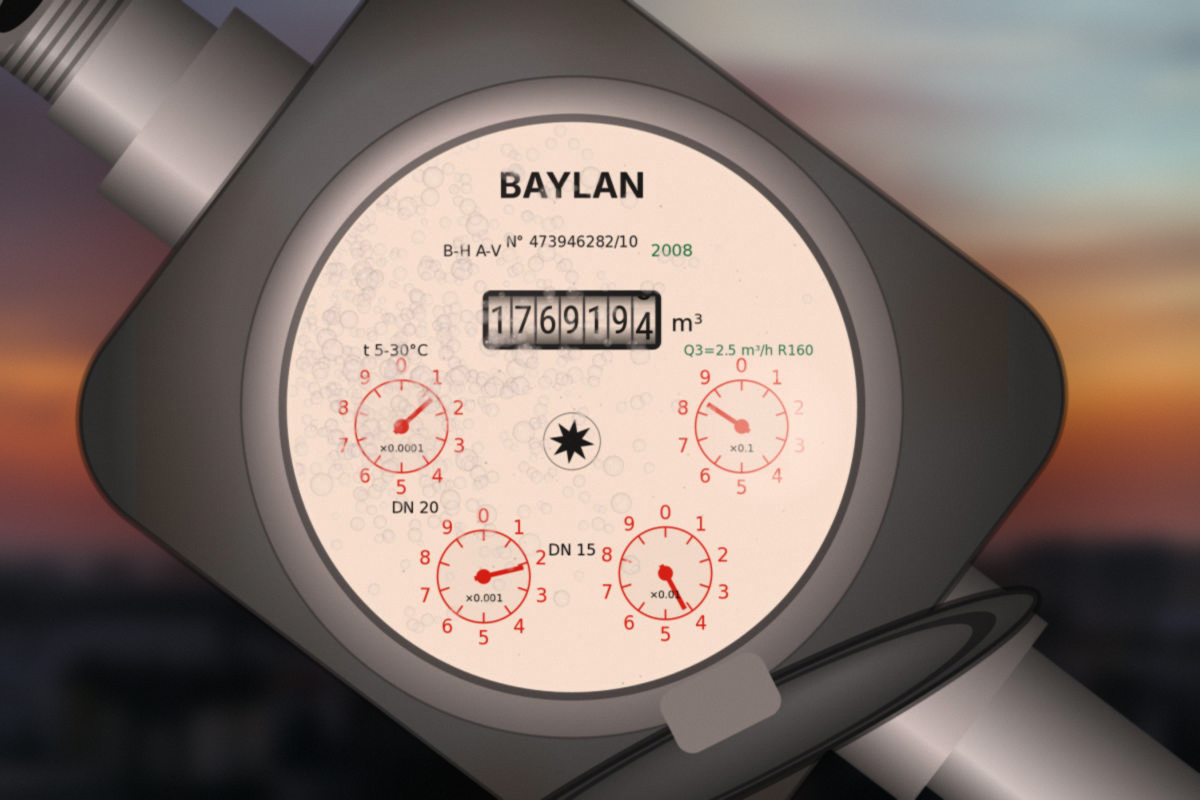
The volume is value=1769193.8421 unit=m³
